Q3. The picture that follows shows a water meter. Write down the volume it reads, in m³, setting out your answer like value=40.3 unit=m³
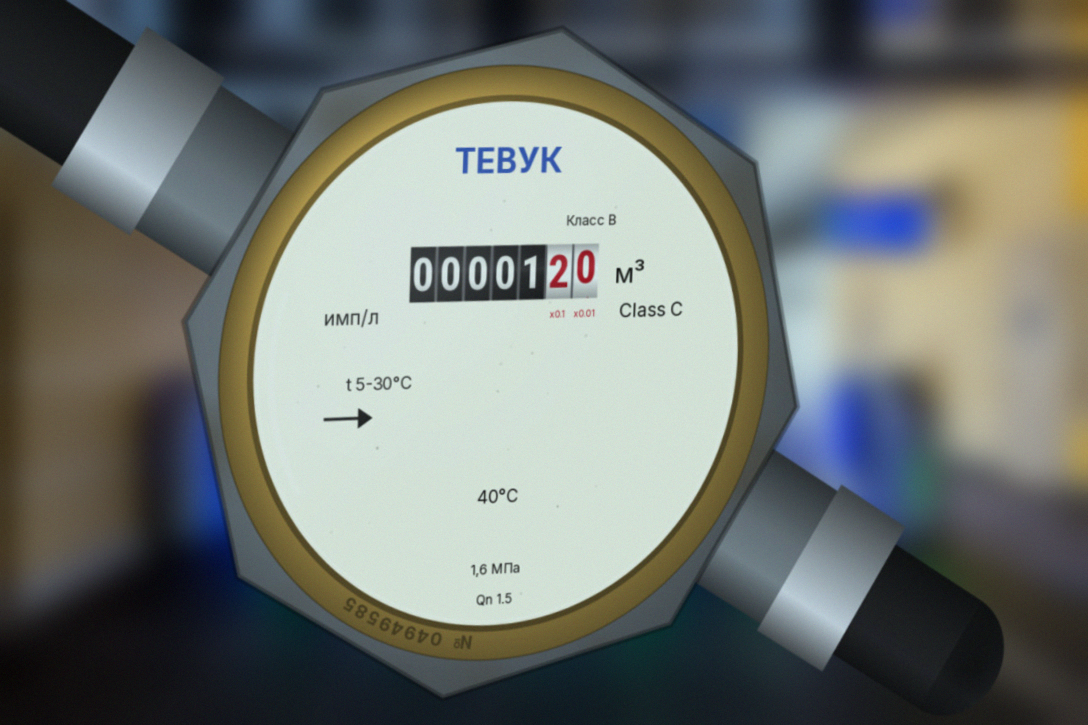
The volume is value=1.20 unit=m³
